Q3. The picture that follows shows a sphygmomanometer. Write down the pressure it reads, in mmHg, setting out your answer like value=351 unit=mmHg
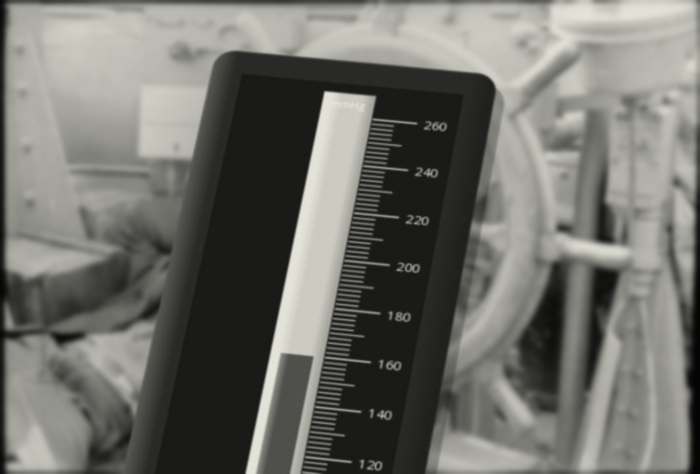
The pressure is value=160 unit=mmHg
